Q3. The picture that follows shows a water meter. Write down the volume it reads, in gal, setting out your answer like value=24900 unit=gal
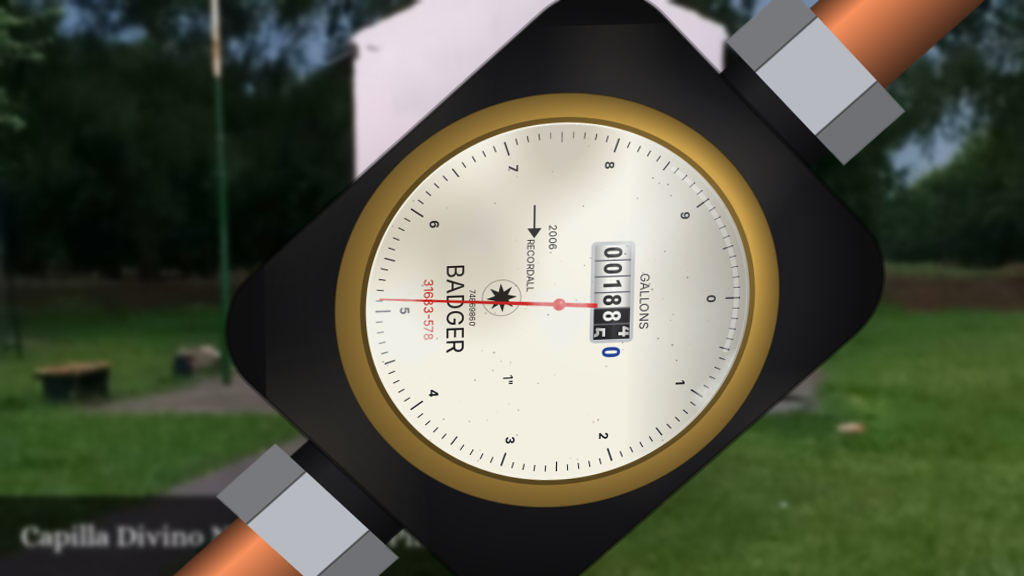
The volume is value=18845.1 unit=gal
